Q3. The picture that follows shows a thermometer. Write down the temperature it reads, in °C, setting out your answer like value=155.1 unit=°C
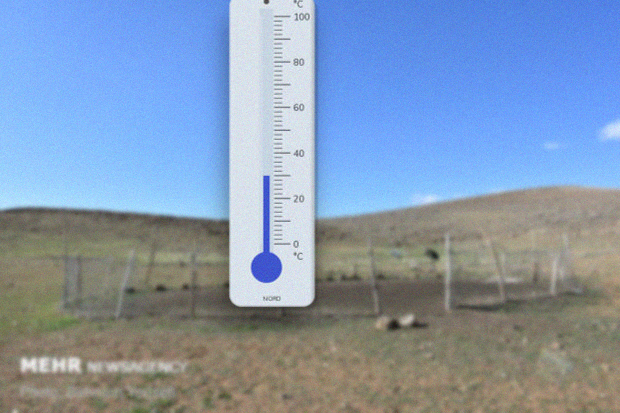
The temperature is value=30 unit=°C
